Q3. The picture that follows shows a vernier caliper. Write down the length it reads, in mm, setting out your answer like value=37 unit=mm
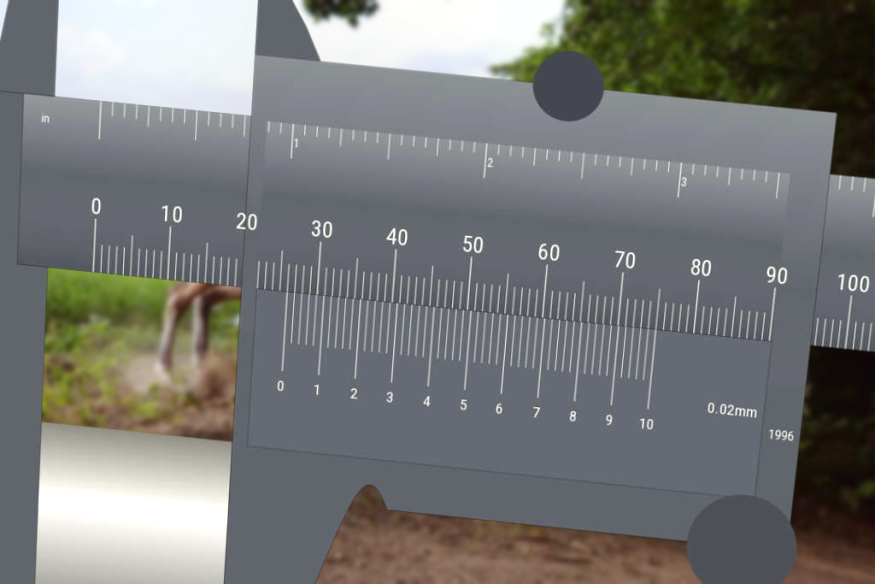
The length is value=26.0 unit=mm
